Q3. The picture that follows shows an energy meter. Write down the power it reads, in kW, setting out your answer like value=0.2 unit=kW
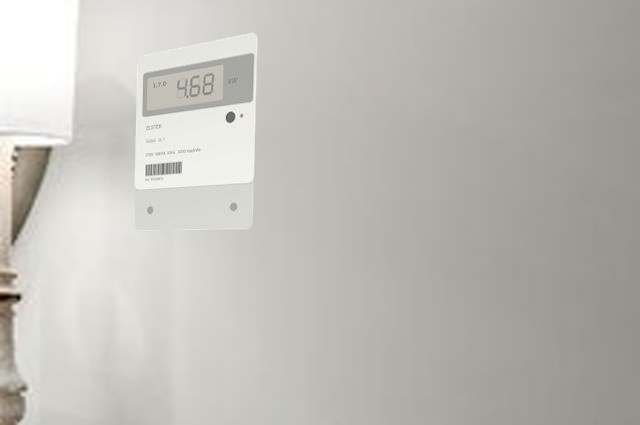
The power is value=4.68 unit=kW
